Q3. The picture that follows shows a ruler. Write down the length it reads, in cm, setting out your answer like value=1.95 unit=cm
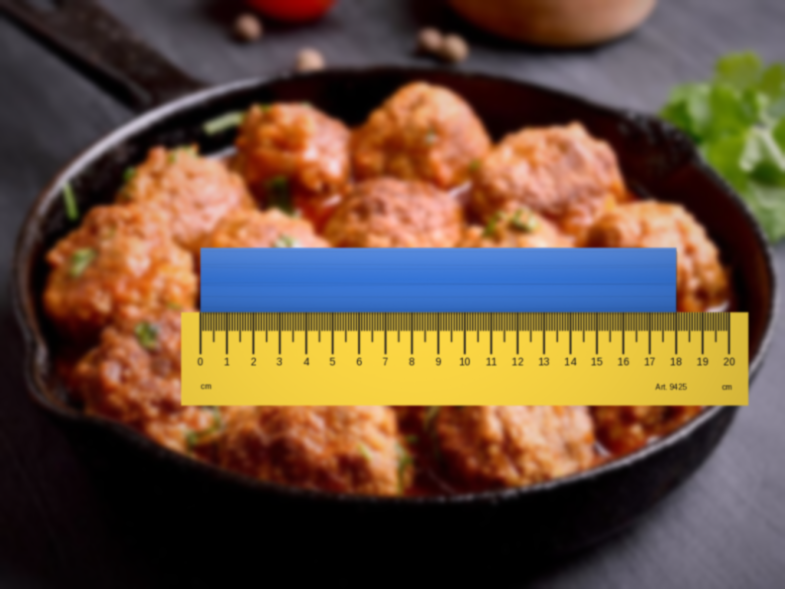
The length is value=18 unit=cm
